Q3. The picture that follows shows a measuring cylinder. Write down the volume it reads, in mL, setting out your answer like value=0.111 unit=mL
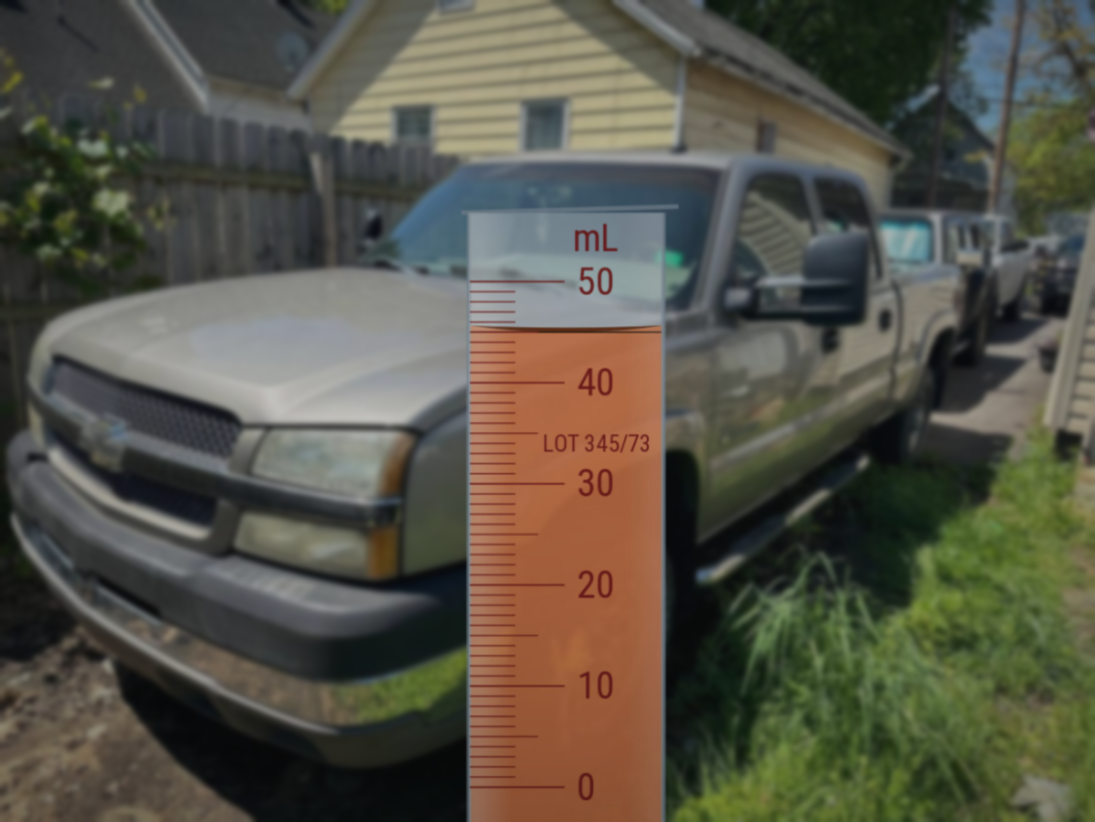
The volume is value=45 unit=mL
